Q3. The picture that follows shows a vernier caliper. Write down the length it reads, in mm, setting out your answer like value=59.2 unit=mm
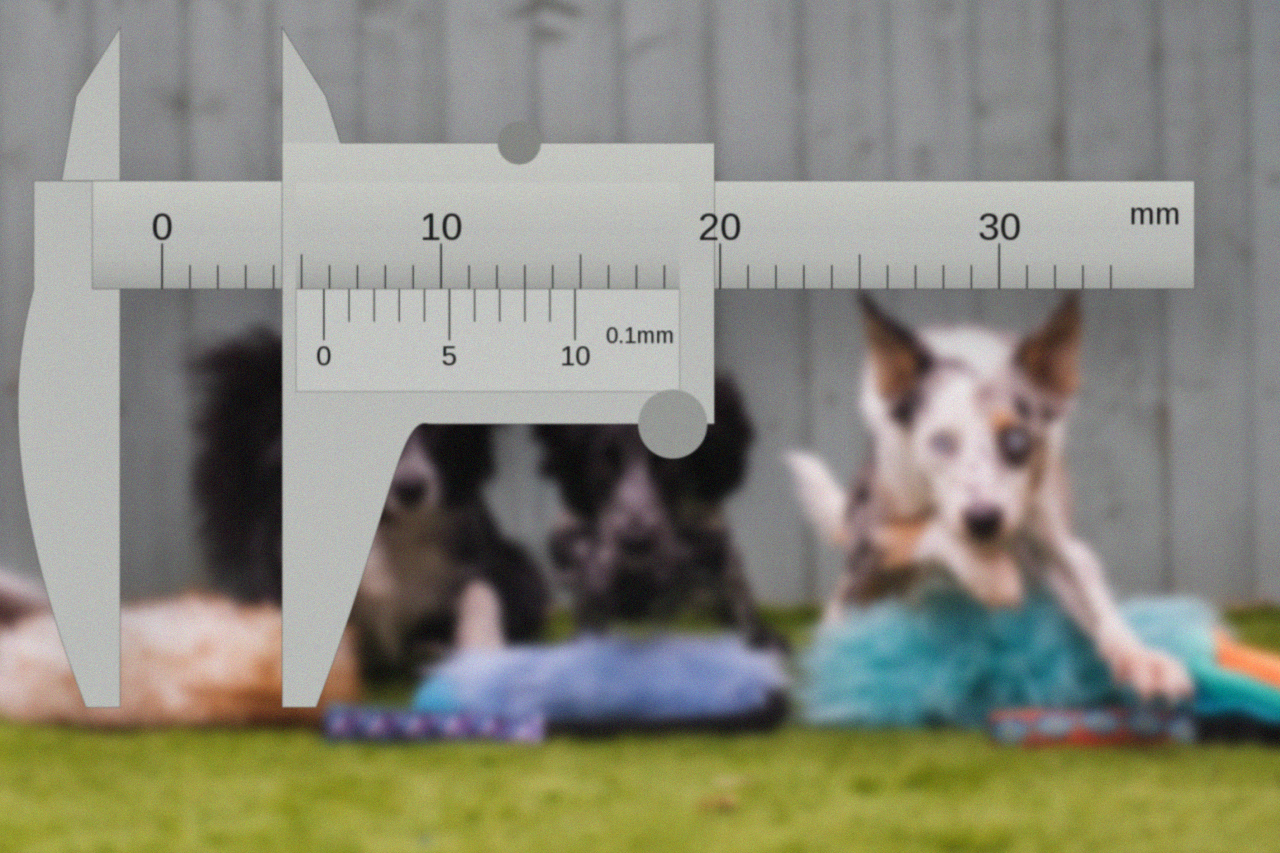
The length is value=5.8 unit=mm
